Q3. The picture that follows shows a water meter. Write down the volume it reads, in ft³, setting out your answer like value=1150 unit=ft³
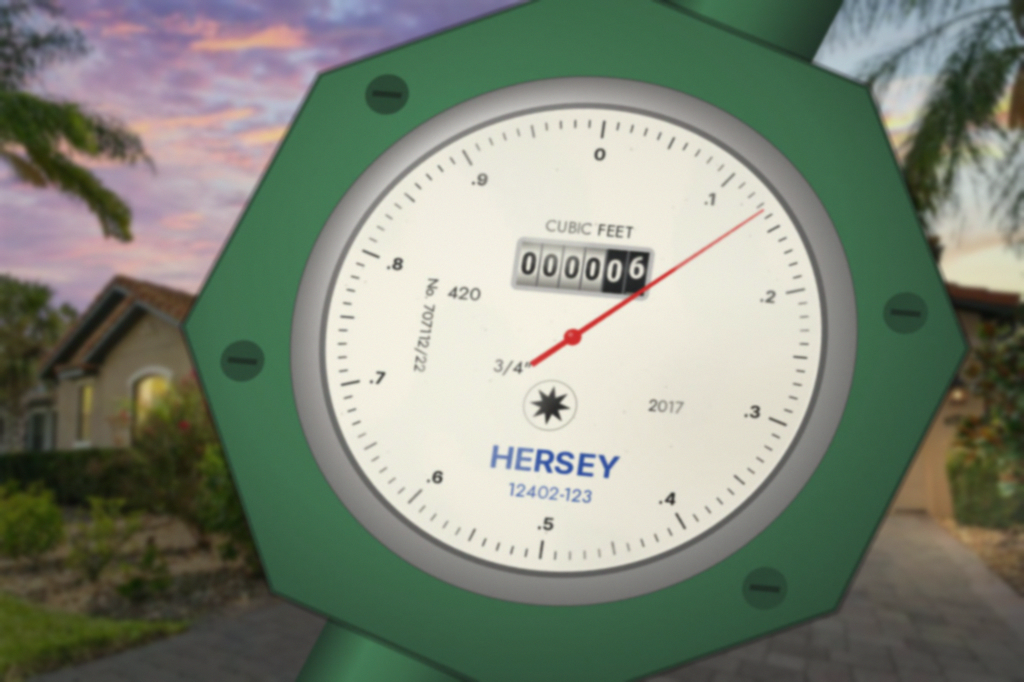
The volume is value=6.13 unit=ft³
